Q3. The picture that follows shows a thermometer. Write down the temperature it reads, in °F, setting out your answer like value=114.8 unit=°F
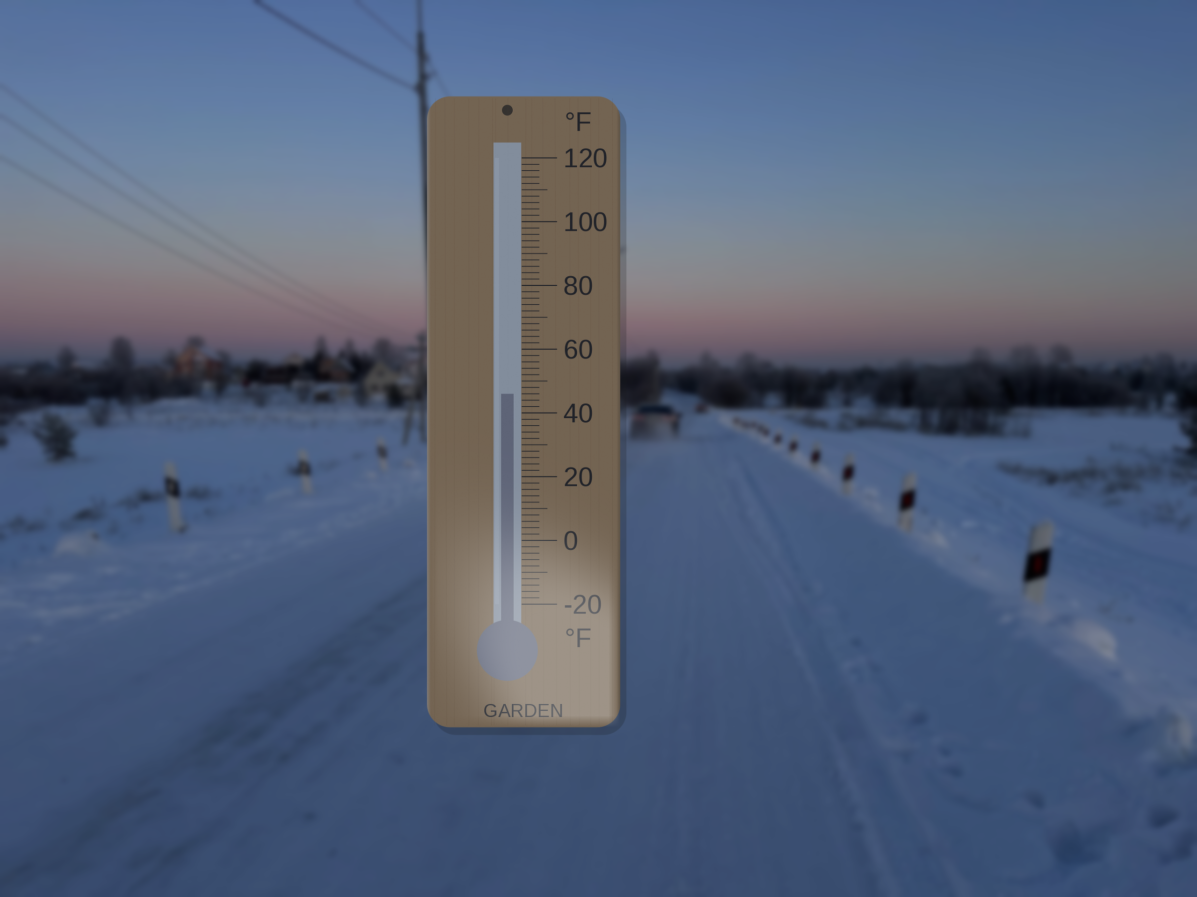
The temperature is value=46 unit=°F
